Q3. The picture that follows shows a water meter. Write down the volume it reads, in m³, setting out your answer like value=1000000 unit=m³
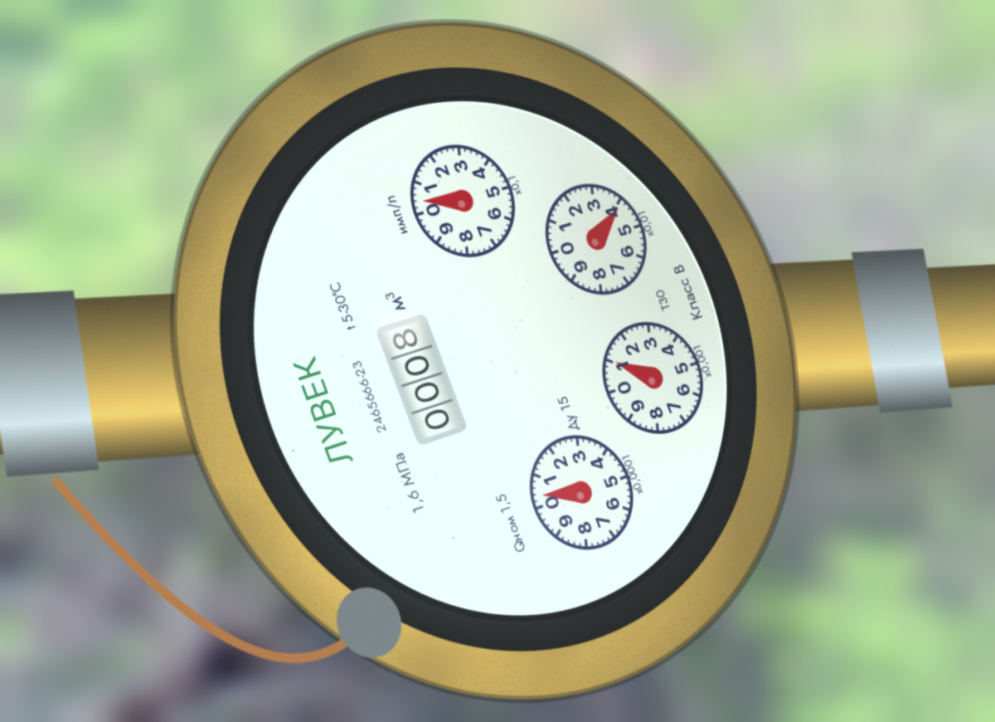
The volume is value=8.0410 unit=m³
